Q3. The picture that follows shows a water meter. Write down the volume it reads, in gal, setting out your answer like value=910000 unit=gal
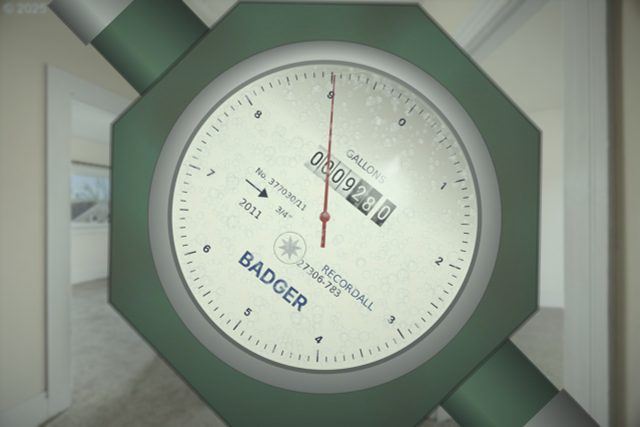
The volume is value=9279.0 unit=gal
